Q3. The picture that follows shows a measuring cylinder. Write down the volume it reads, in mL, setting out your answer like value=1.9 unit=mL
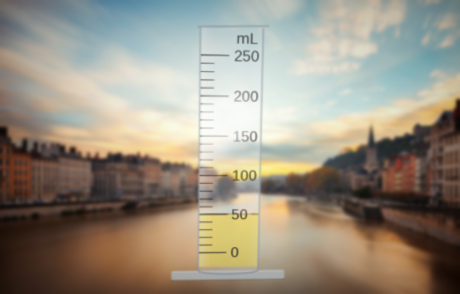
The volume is value=50 unit=mL
